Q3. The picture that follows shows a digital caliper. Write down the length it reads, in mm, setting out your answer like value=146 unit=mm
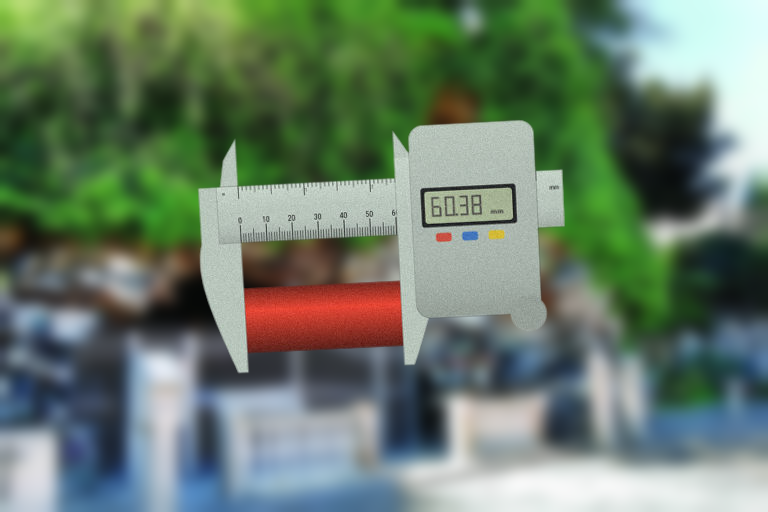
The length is value=60.38 unit=mm
